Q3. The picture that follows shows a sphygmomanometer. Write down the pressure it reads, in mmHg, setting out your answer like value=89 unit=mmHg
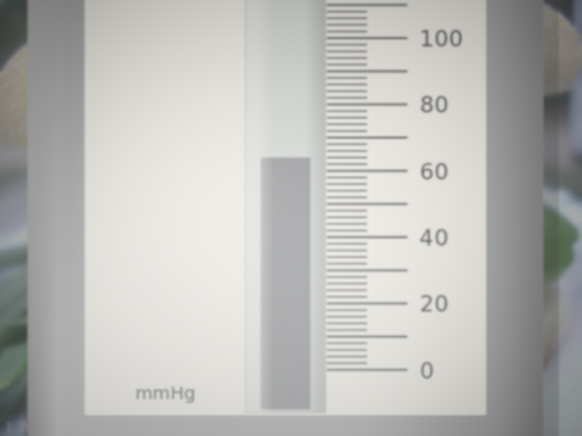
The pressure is value=64 unit=mmHg
